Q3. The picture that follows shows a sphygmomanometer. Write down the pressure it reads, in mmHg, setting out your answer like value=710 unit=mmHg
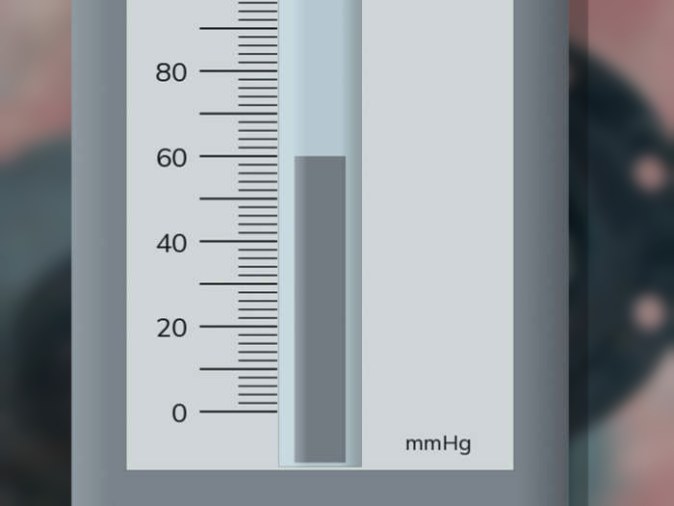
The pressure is value=60 unit=mmHg
